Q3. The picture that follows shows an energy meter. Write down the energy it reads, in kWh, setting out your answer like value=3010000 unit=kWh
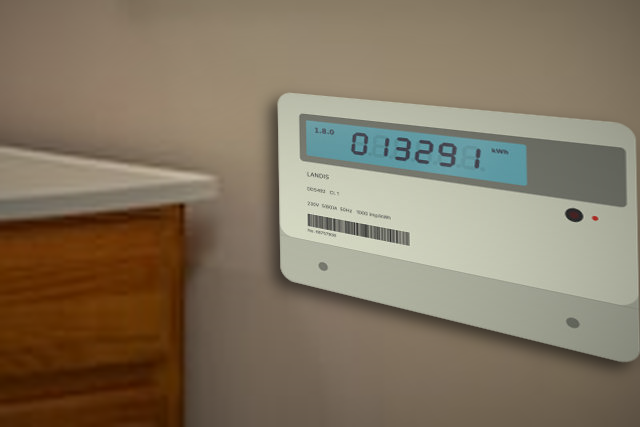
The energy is value=13291 unit=kWh
